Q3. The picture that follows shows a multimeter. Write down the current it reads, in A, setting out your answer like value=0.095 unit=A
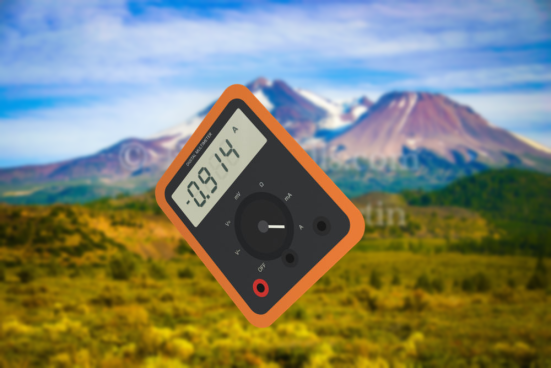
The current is value=-0.914 unit=A
